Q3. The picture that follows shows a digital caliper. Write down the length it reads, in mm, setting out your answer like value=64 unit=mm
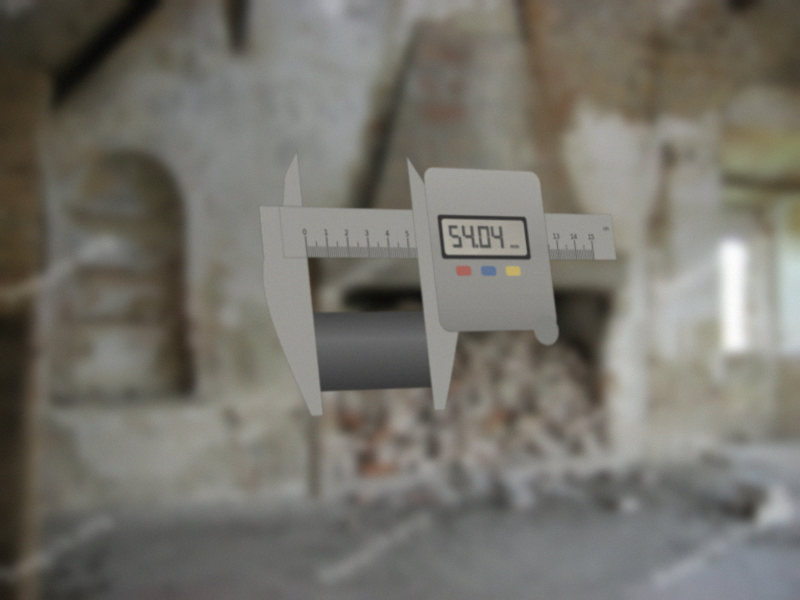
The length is value=54.04 unit=mm
